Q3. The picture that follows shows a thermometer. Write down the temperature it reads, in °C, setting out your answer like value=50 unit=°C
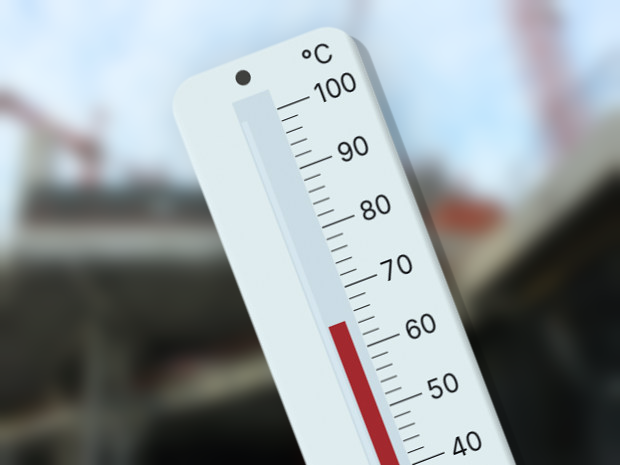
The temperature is value=65 unit=°C
